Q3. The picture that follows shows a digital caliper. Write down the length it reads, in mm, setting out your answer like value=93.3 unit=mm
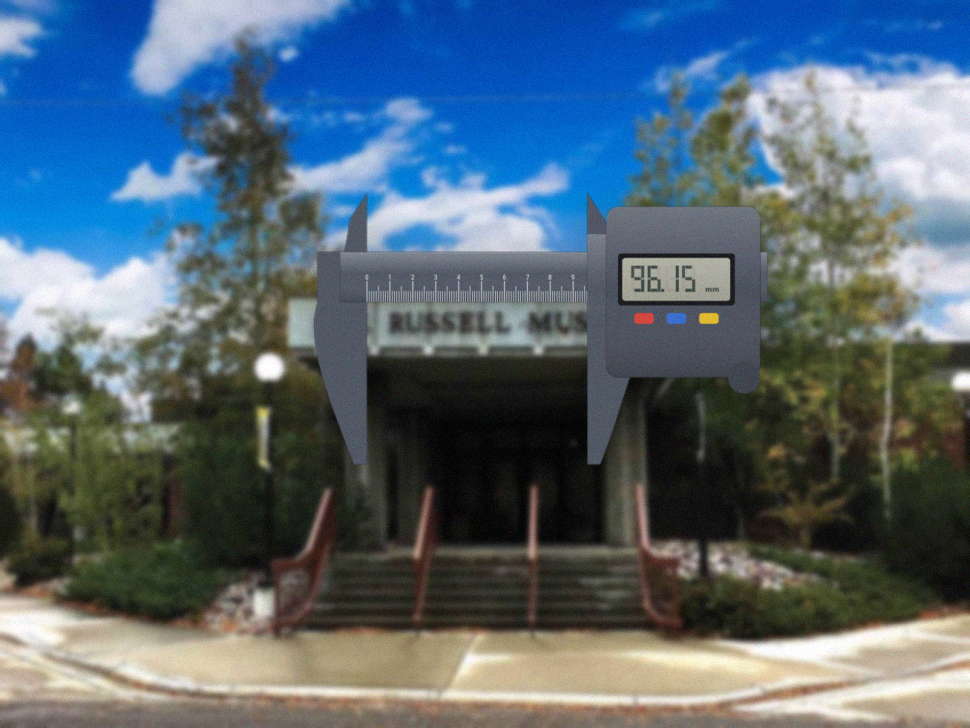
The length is value=96.15 unit=mm
